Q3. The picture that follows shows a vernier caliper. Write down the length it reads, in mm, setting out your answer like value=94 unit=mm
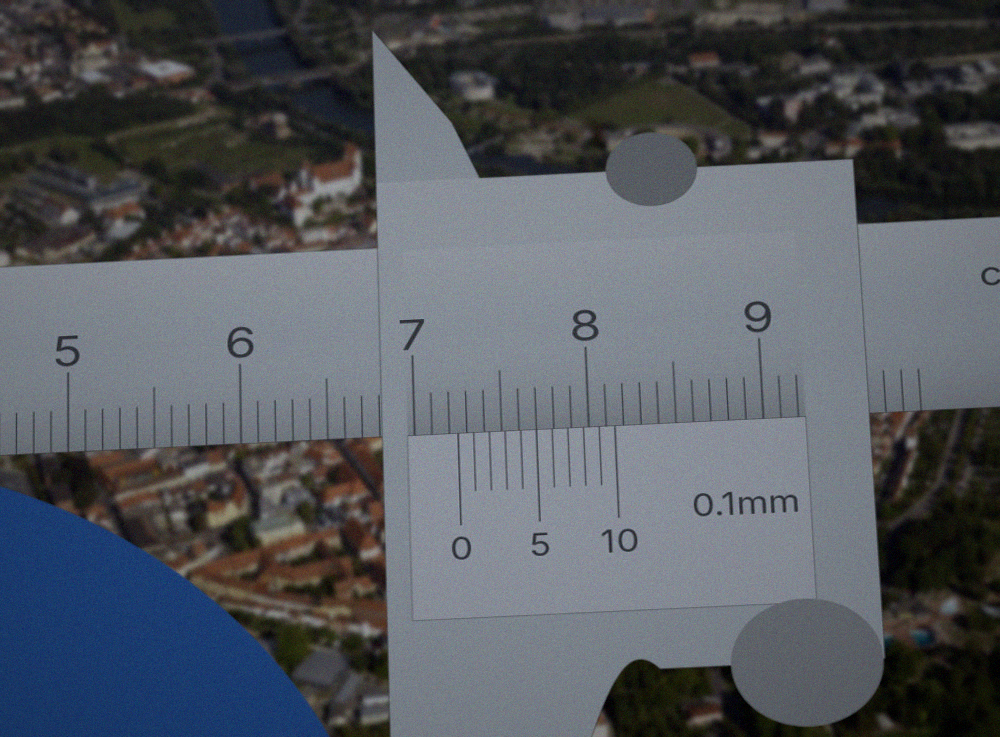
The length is value=72.5 unit=mm
